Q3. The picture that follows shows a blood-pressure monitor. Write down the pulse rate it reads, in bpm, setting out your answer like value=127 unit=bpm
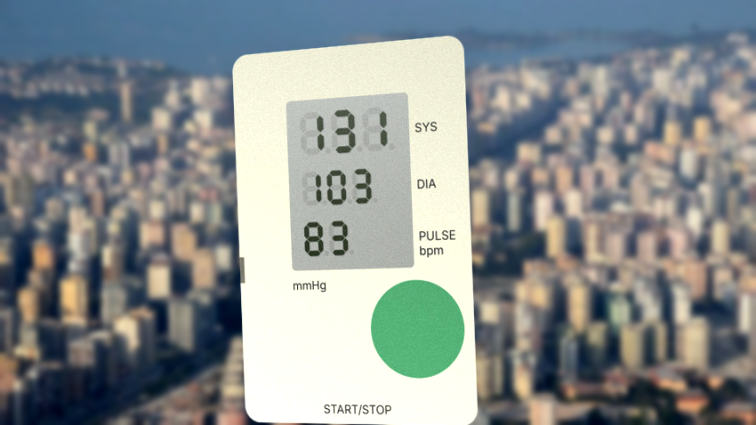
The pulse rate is value=83 unit=bpm
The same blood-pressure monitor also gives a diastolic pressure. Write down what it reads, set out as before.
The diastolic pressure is value=103 unit=mmHg
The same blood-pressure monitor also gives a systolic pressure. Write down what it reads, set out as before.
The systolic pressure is value=131 unit=mmHg
